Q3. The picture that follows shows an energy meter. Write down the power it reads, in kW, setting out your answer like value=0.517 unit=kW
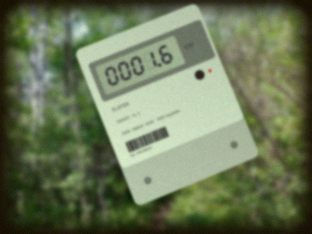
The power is value=1.6 unit=kW
